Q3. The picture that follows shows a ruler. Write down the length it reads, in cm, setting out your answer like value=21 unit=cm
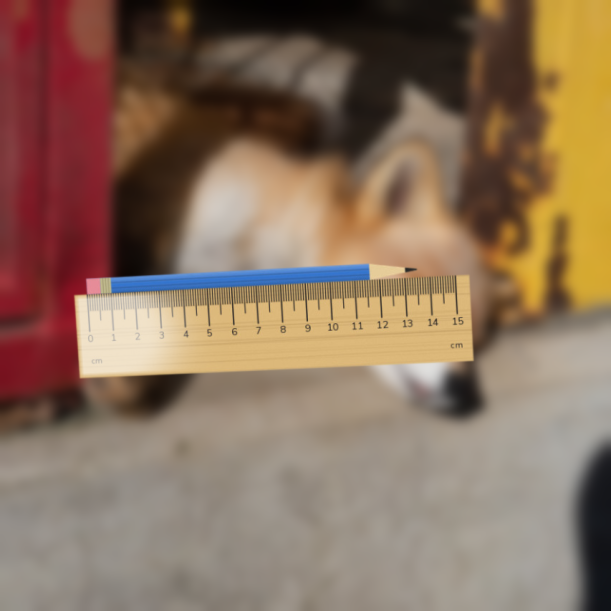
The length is value=13.5 unit=cm
